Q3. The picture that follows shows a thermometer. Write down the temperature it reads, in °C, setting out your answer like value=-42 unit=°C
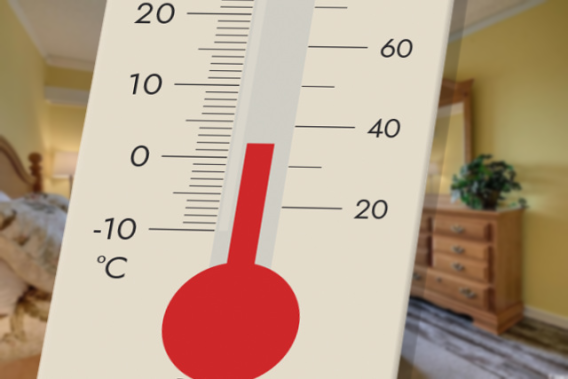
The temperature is value=2 unit=°C
